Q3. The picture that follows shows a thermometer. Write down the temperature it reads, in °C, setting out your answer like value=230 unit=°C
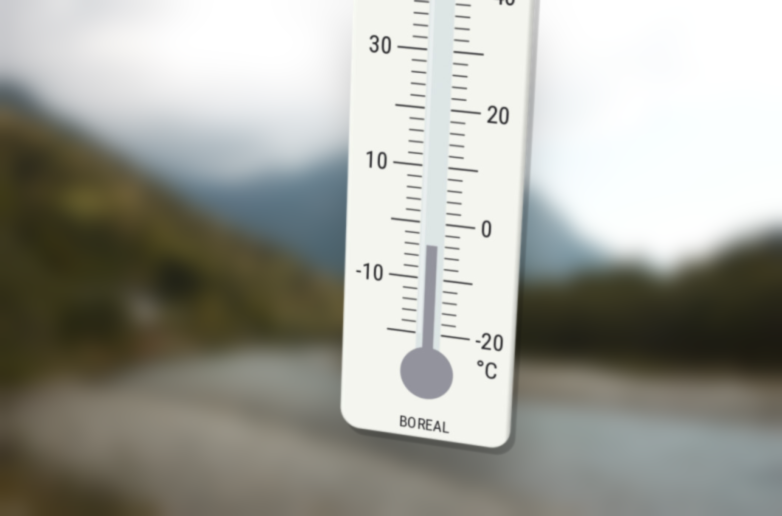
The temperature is value=-4 unit=°C
